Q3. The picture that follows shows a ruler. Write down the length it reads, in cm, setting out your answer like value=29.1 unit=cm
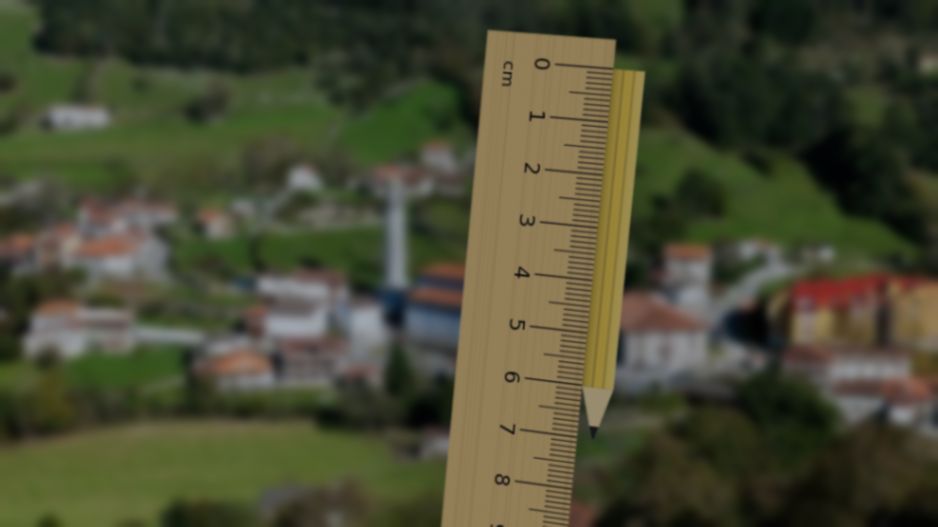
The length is value=7 unit=cm
